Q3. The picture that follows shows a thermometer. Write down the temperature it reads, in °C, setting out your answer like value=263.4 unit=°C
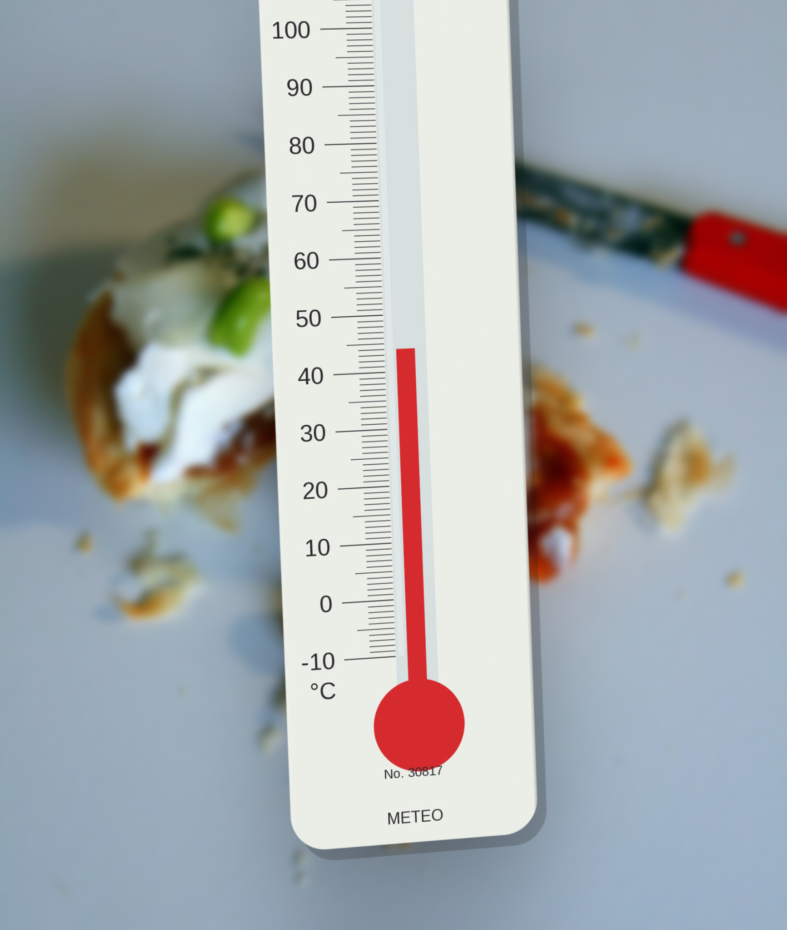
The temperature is value=44 unit=°C
